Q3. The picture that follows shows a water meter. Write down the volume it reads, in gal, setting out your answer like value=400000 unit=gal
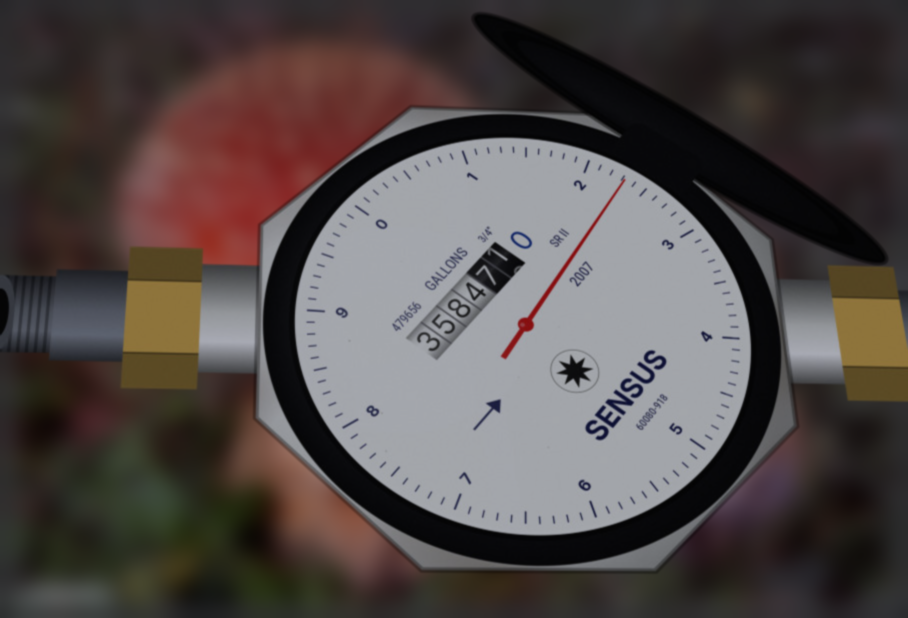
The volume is value=3584712.3 unit=gal
